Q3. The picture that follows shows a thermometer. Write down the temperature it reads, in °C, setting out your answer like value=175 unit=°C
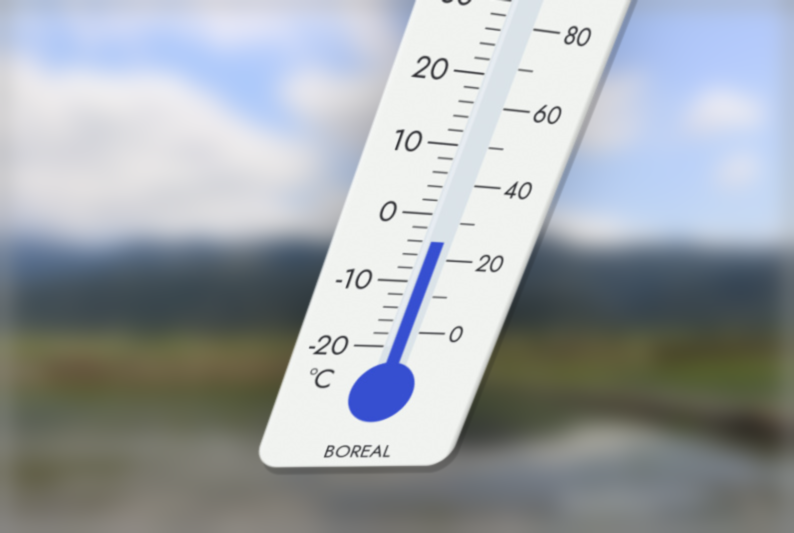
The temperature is value=-4 unit=°C
